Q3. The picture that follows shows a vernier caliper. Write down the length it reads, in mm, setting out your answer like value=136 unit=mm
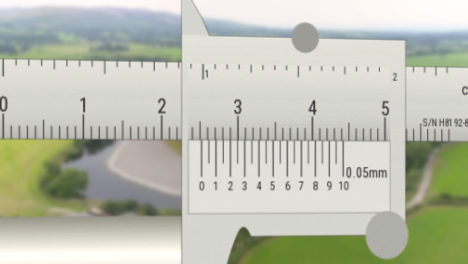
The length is value=25.2 unit=mm
